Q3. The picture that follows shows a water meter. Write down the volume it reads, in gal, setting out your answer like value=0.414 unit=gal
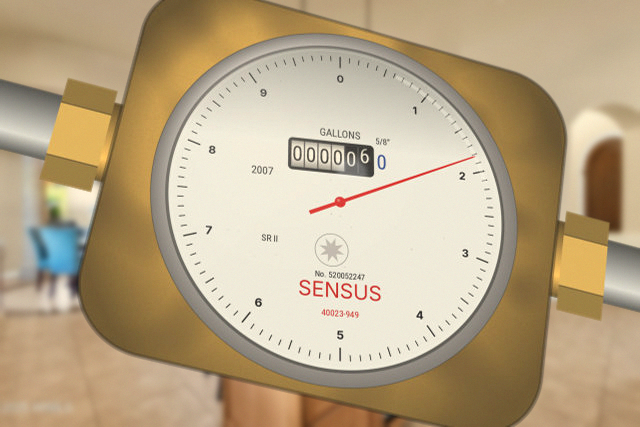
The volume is value=61.8 unit=gal
